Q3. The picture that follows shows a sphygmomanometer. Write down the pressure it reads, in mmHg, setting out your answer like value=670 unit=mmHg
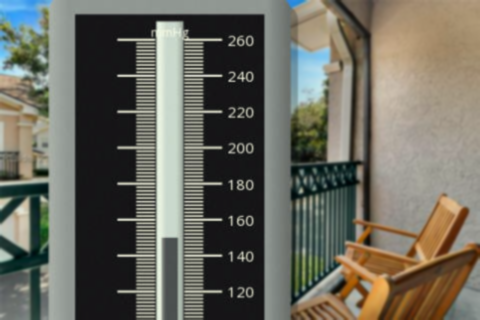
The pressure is value=150 unit=mmHg
